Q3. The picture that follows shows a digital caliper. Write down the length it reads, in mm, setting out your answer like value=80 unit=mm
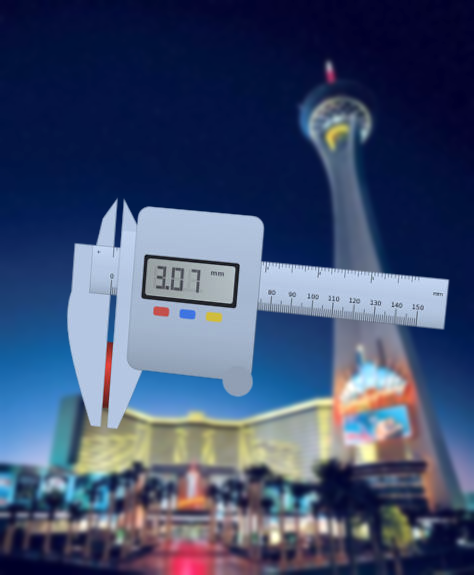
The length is value=3.07 unit=mm
